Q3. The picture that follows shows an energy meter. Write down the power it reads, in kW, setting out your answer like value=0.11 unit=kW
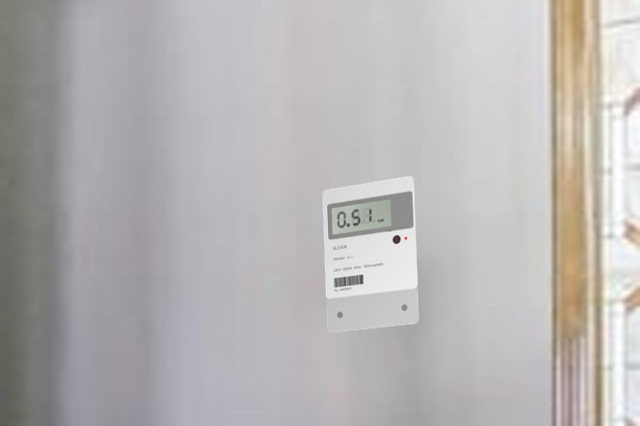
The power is value=0.51 unit=kW
